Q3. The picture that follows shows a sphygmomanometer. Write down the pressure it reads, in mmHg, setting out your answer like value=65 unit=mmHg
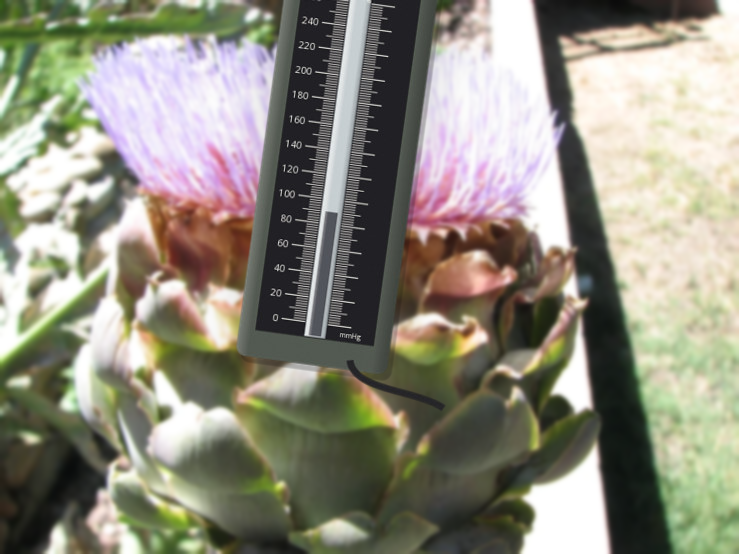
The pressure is value=90 unit=mmHg
